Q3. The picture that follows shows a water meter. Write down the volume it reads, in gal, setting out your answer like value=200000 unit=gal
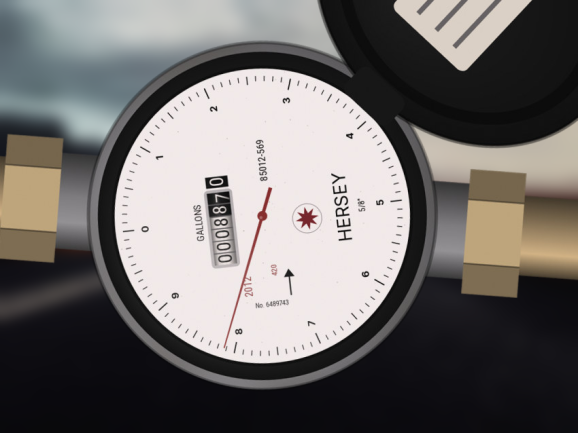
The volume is value=8868.1 unit=gal
